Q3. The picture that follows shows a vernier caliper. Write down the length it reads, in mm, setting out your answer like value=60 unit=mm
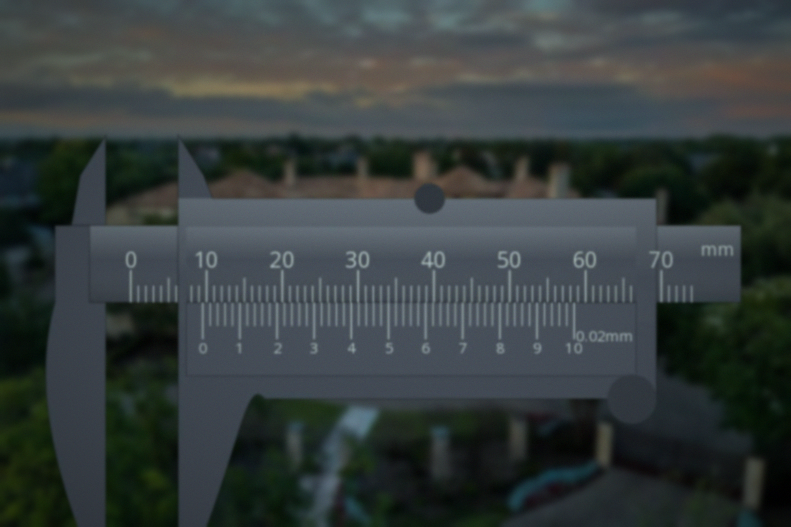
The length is value=9.5 unit=mm
